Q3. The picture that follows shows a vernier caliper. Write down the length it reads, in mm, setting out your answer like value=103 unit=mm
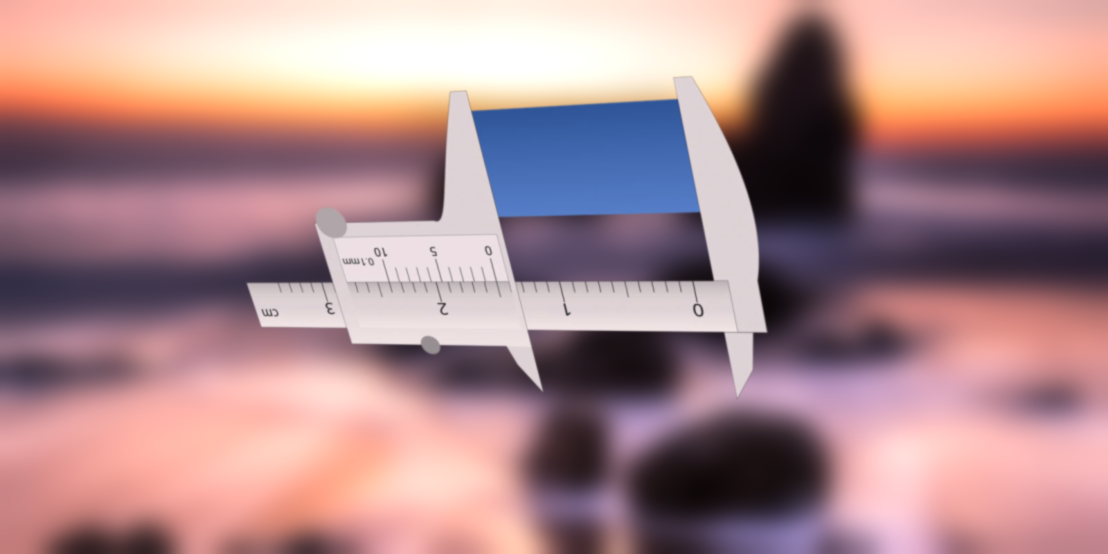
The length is value=15.0 unit=mm
